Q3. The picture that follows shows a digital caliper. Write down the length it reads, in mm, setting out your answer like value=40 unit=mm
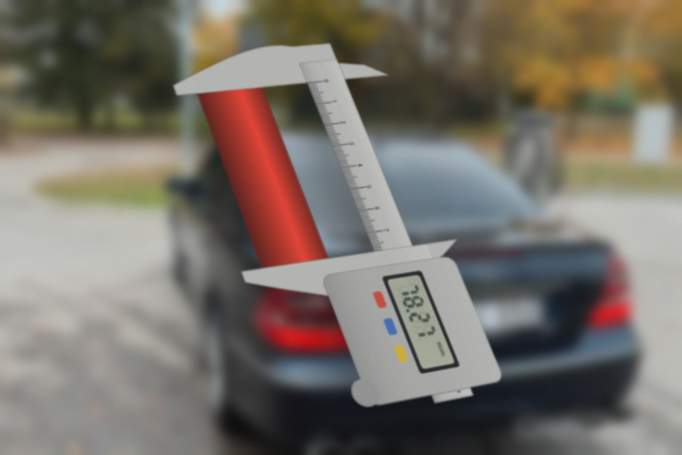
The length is value=78.27 unit=mm
